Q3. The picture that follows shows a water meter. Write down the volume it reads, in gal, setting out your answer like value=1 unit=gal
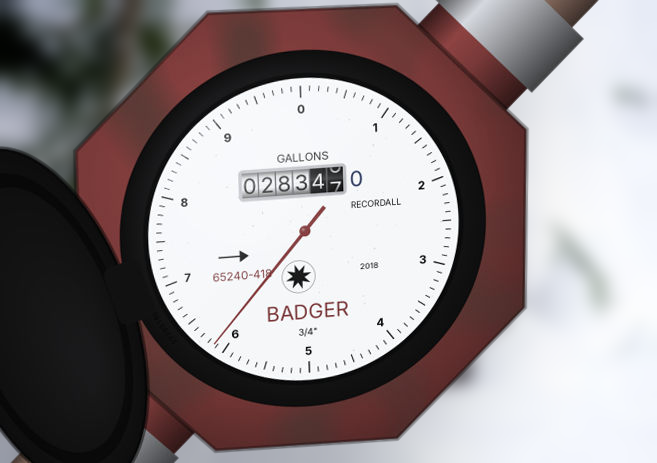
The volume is value=283466.1 unit=gal
